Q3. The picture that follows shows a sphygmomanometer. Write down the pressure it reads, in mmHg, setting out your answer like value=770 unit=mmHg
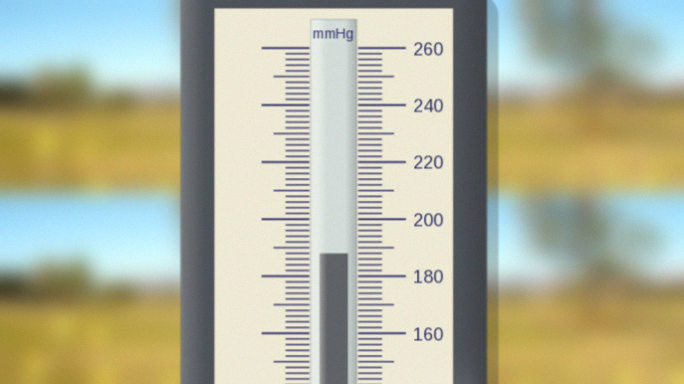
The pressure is value=188 unit=mmHg
